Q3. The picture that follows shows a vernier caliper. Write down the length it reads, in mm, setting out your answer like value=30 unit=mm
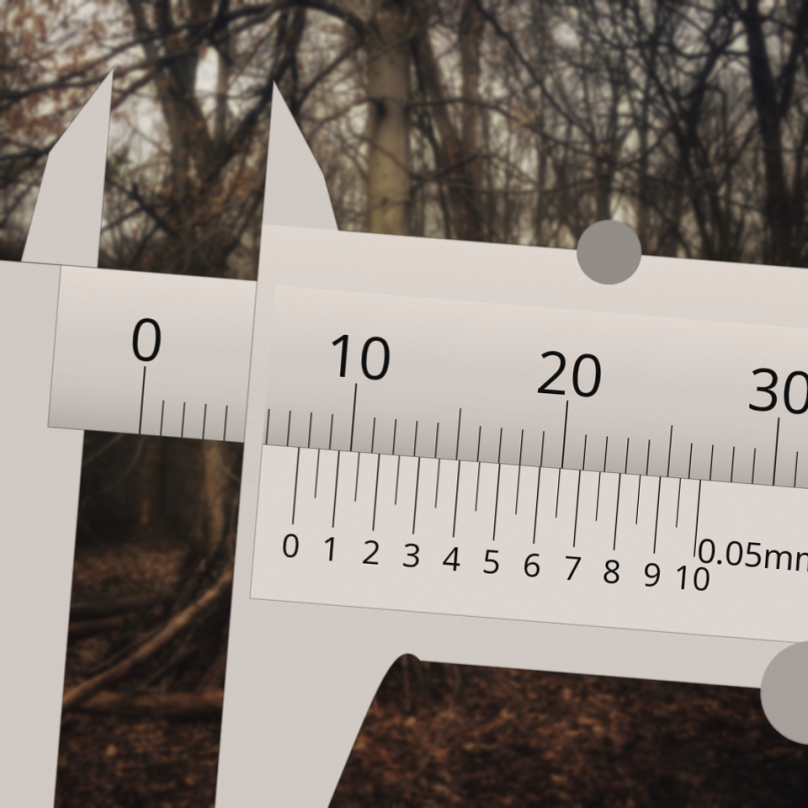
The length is value=7.55 unit=mm
